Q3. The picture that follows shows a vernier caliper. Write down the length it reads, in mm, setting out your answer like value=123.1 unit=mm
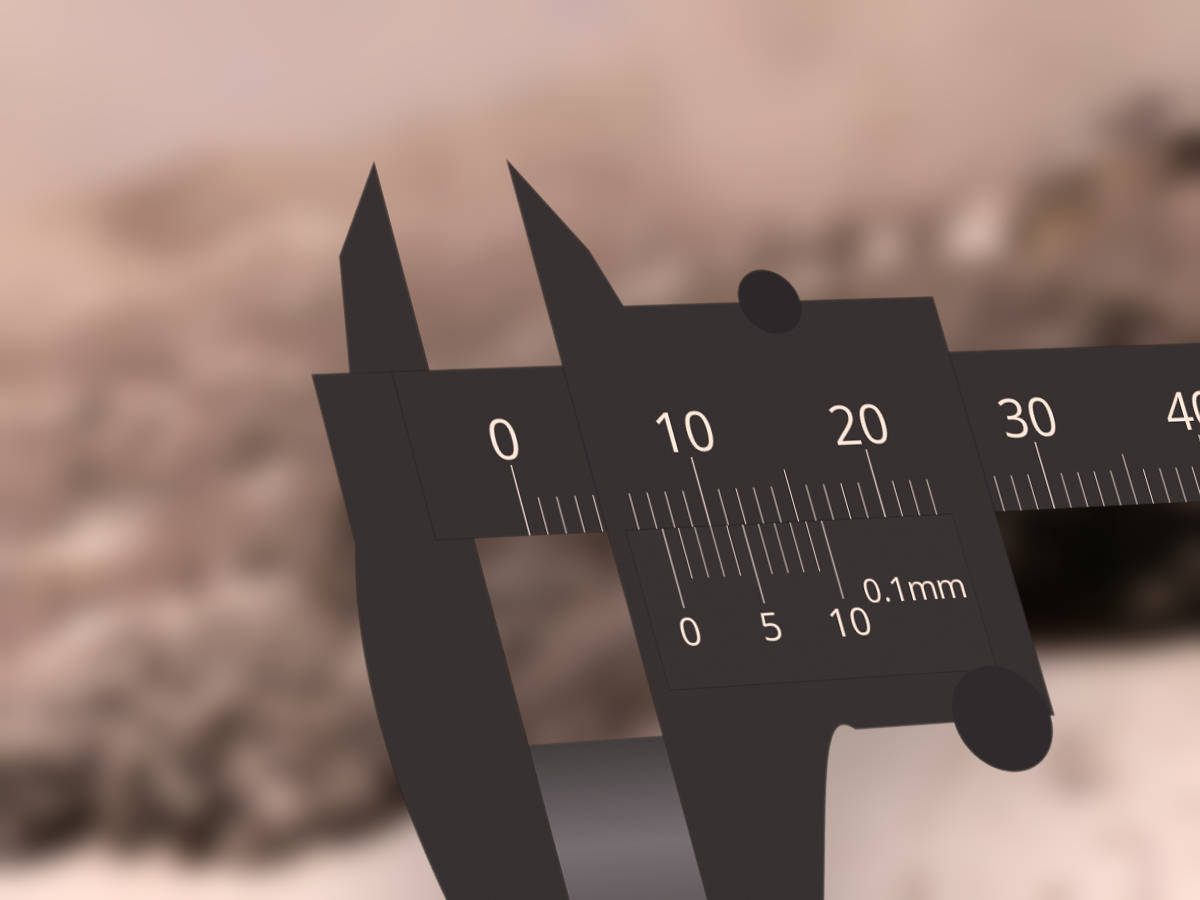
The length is value=7.3 unit=mm
